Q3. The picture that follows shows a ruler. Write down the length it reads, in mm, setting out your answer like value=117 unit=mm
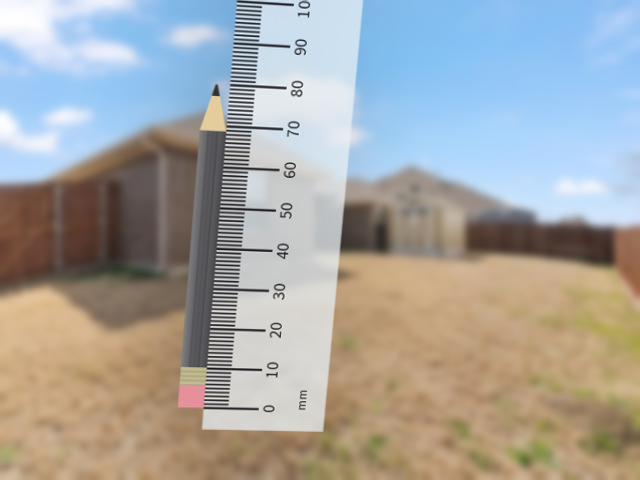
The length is value=80 unit=mm
